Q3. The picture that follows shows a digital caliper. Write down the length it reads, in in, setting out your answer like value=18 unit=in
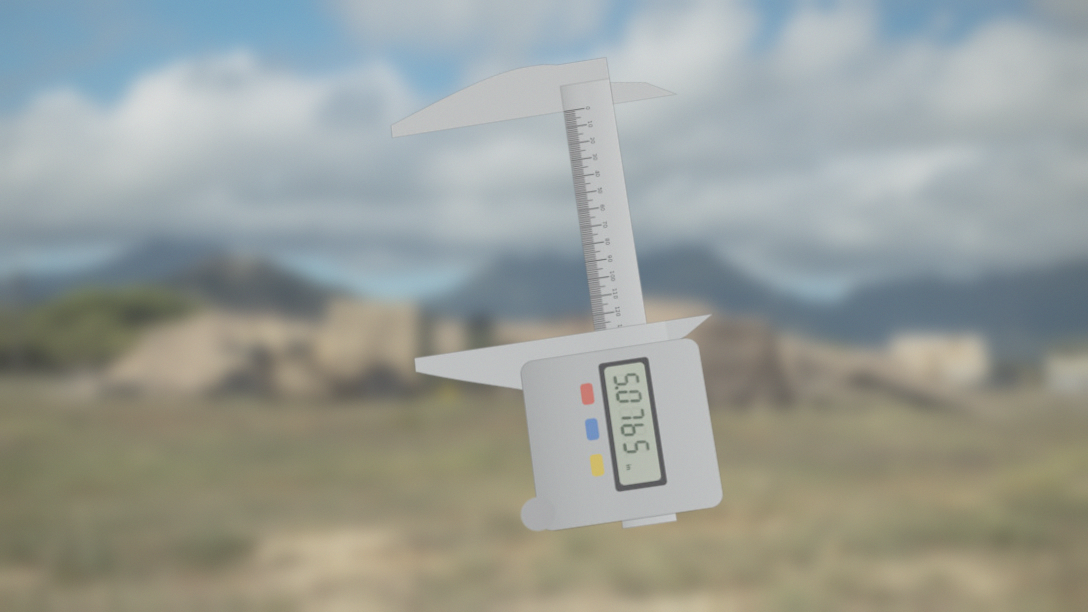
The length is value=5.0765 unit=in
